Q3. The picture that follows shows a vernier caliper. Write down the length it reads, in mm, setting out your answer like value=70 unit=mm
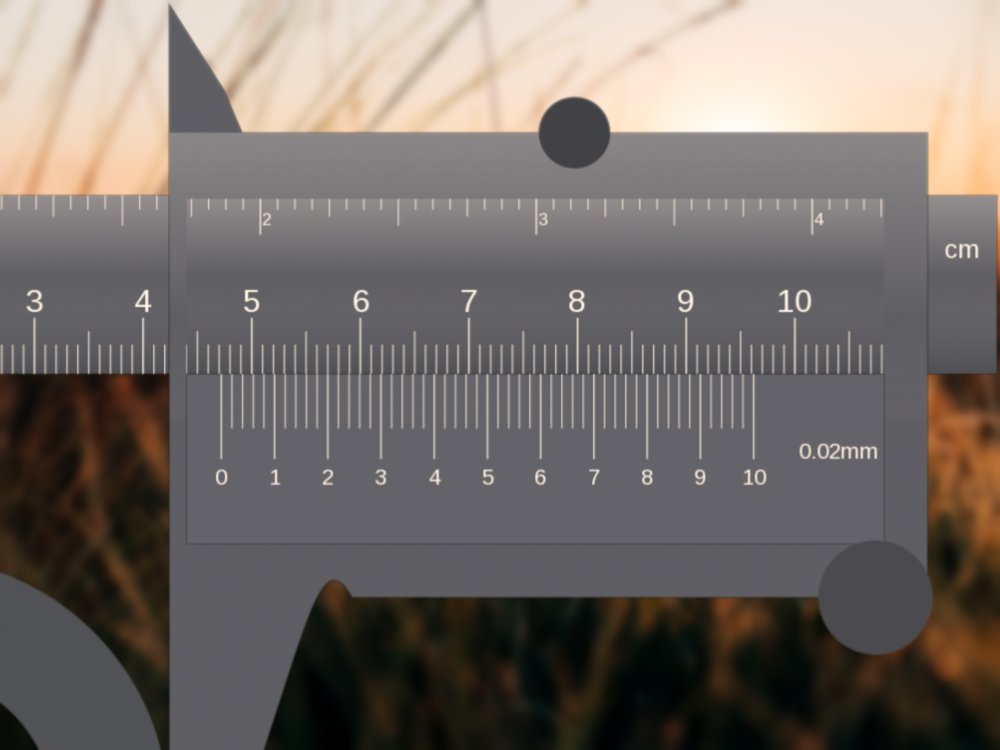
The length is value=47.2 unit=mm
